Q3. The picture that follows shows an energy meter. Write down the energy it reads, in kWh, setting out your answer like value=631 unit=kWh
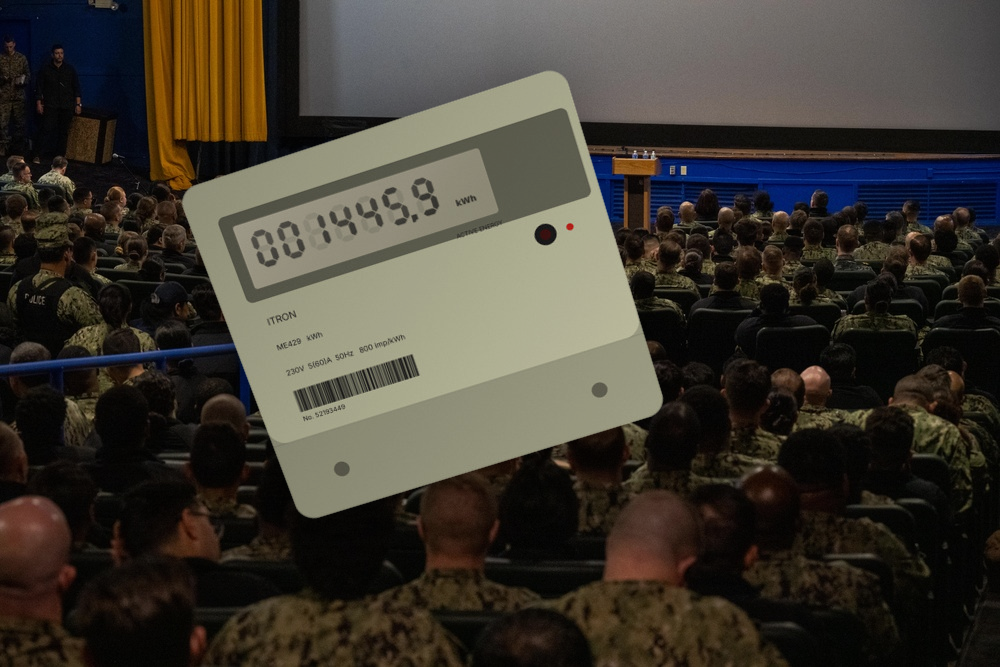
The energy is value=1445.9 unit=kWh
